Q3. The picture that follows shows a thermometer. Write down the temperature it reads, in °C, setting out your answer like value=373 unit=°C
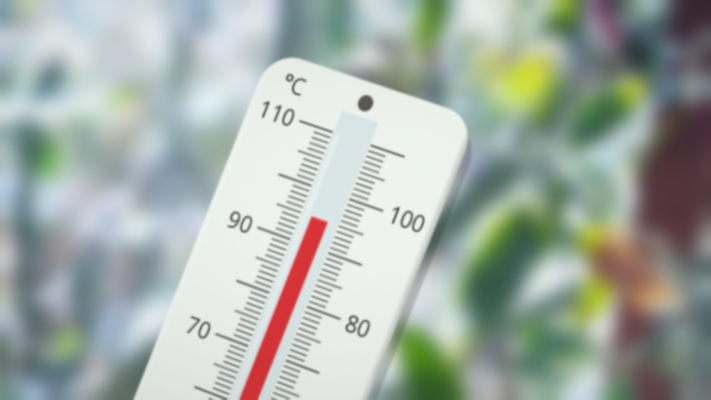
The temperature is value=95 unit=°C
